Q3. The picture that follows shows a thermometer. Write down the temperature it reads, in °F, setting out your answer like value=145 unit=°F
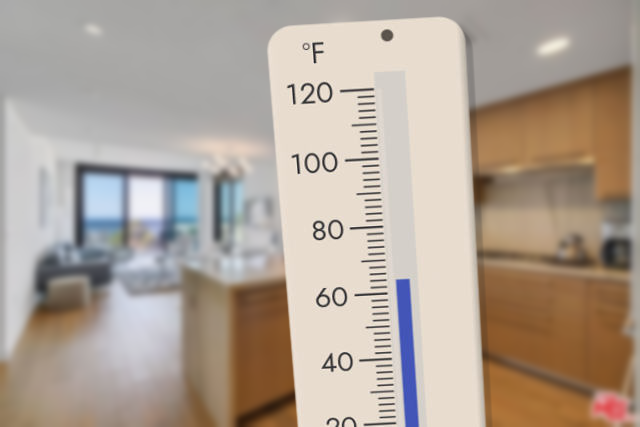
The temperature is value=64 unit=°F
